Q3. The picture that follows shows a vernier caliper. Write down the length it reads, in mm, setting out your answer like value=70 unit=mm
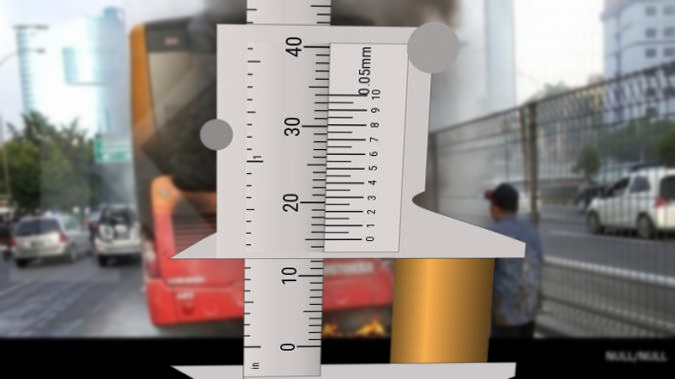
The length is value=15.0 unit=mm
